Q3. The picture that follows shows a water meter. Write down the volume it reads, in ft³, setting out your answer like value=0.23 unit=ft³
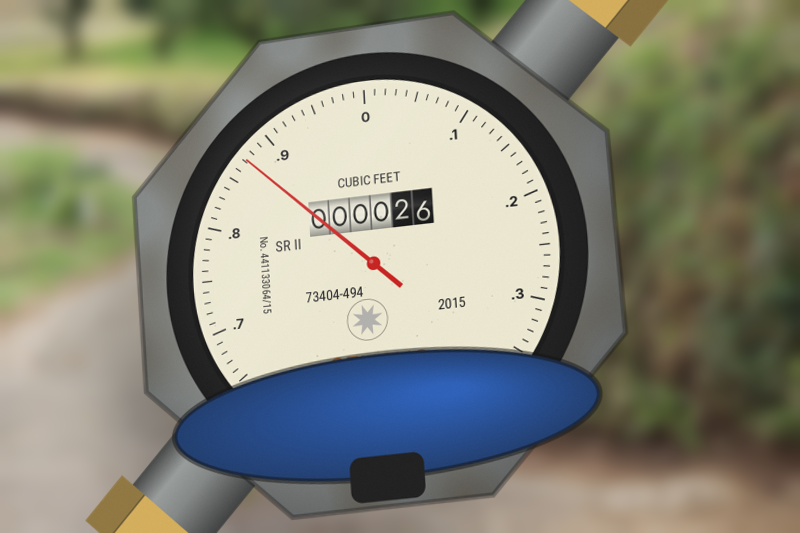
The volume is value=25.87 unit=ft³
